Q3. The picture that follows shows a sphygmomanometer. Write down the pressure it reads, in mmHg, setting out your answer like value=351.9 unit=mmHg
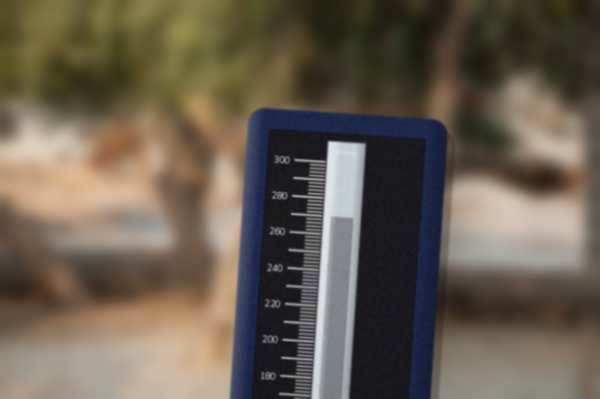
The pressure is value=270 unit=mmHg
